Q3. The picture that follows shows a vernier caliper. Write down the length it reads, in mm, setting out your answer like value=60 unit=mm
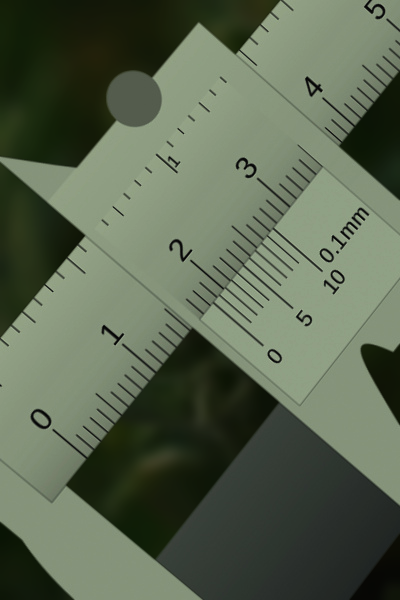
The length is value=18.4 unit=mm
